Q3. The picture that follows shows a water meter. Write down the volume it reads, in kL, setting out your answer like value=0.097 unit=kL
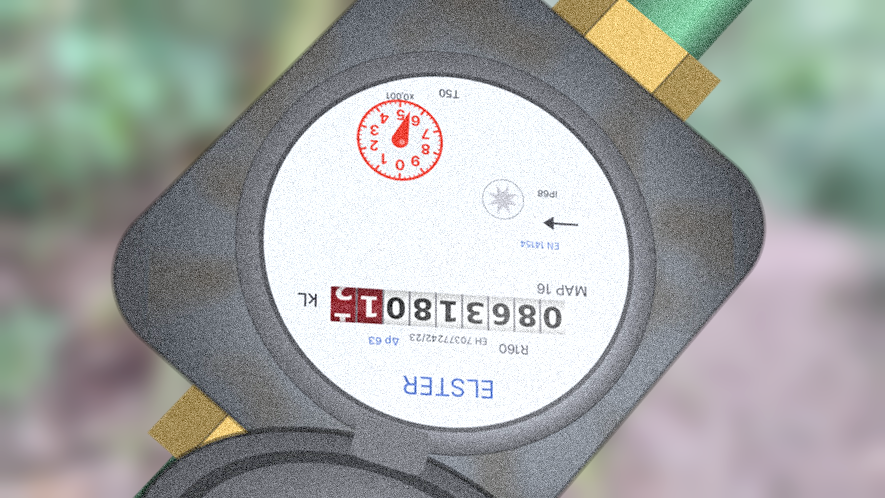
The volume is value=863180.115 unit=kL
